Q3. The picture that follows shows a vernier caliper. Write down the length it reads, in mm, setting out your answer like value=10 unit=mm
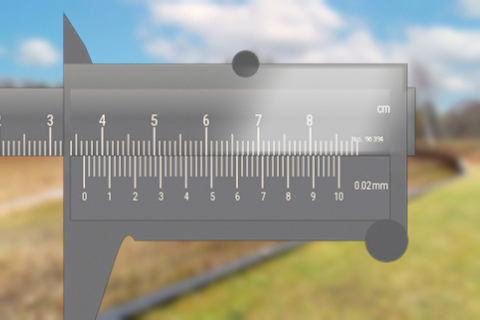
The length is value=36.5 unit=mm
